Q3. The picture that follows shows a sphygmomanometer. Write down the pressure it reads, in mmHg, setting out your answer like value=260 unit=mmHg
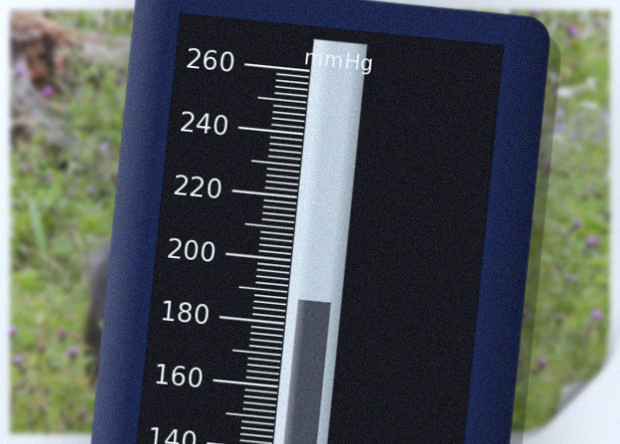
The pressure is value=188 unit=mmHg
